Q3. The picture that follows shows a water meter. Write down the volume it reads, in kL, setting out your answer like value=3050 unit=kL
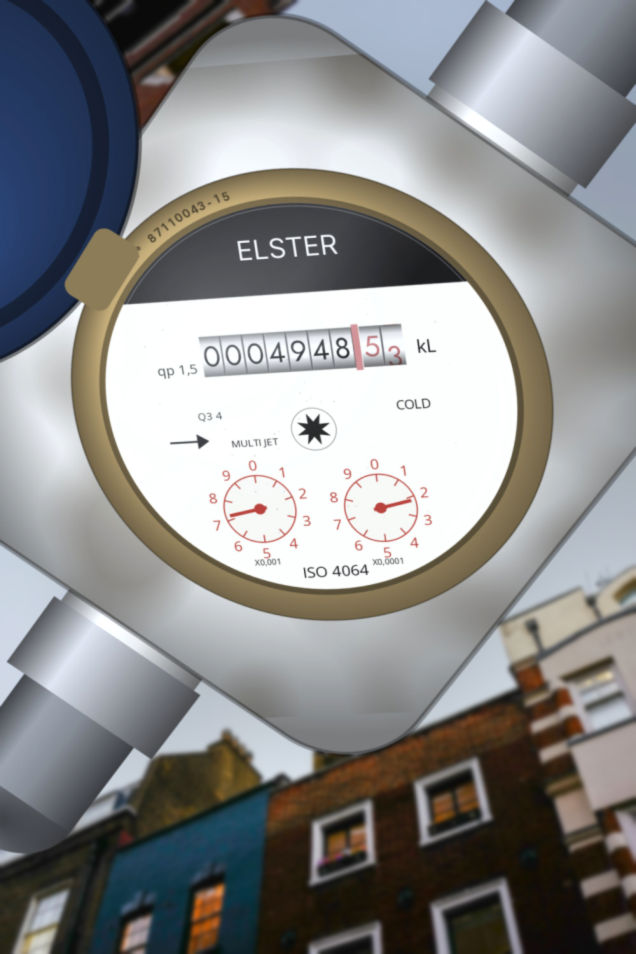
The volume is value=4948.5272 unit=kL
